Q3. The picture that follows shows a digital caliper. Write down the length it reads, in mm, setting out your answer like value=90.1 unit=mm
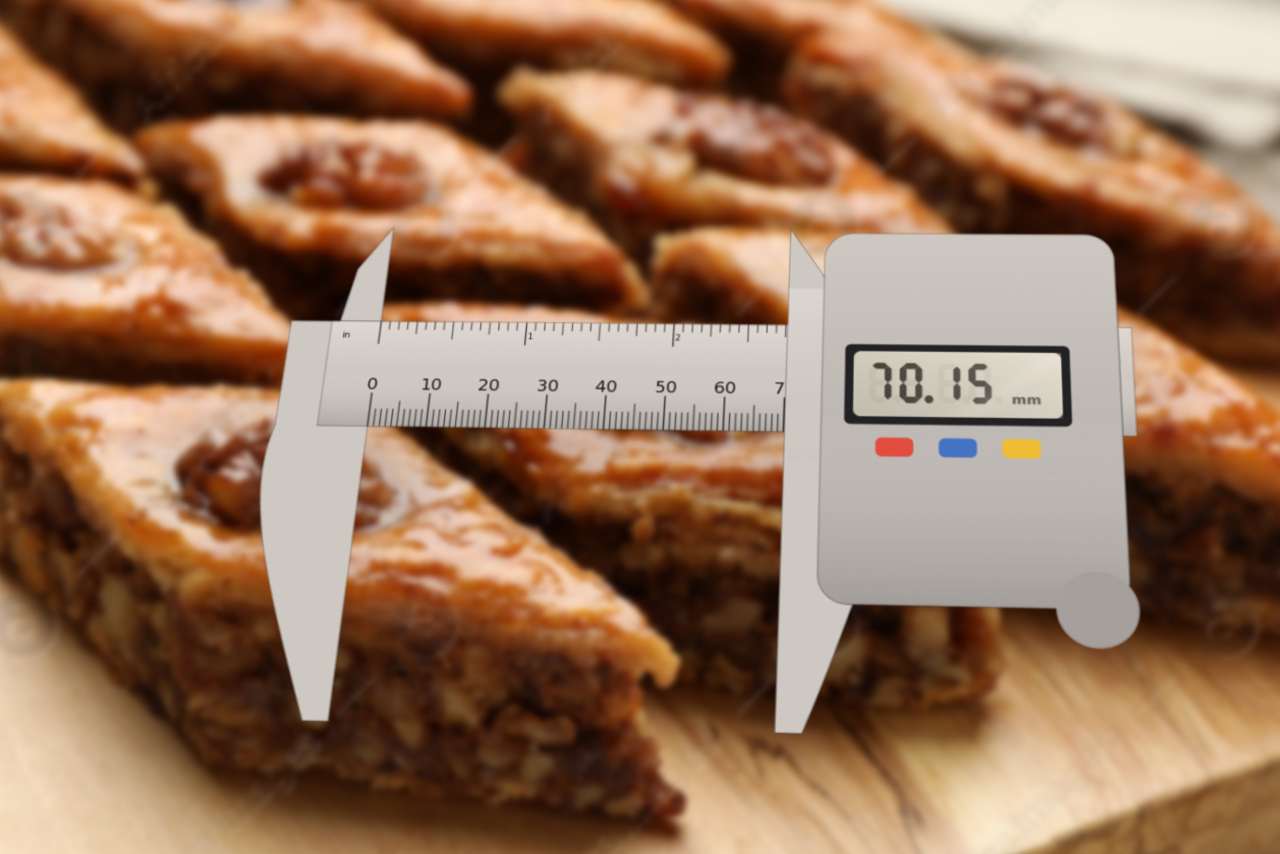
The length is value=70.15 unit=mm
